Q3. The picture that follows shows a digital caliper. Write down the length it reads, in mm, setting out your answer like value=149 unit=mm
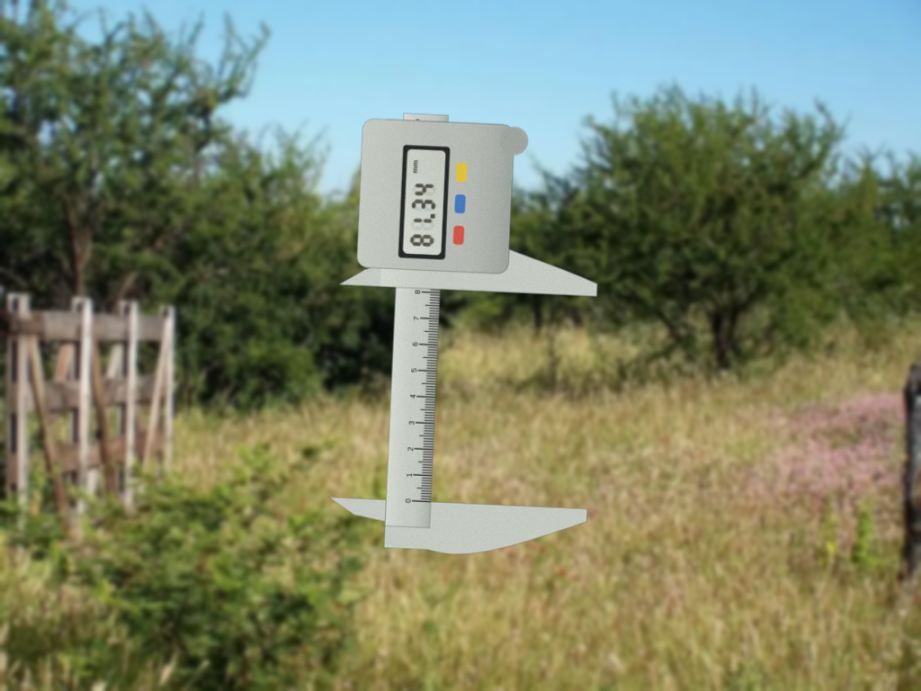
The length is value=81.34 unit=mm
